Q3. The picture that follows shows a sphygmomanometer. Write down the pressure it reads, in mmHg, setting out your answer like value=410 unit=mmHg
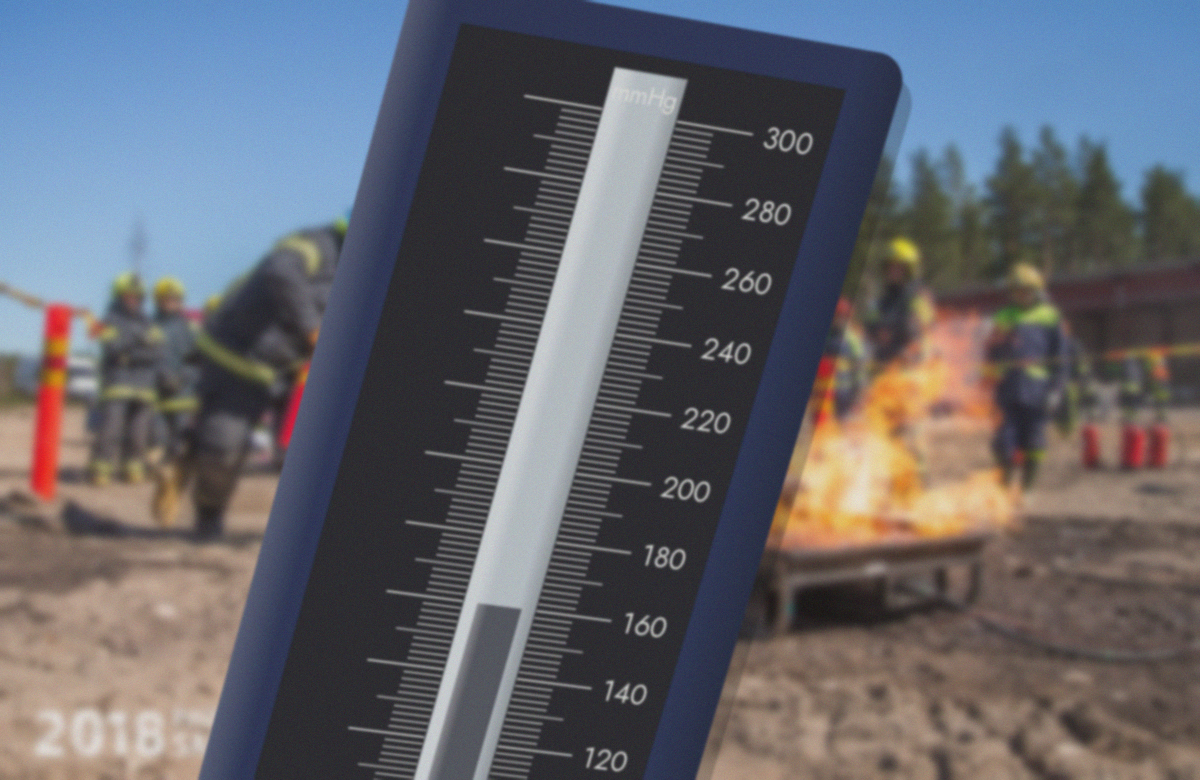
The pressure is value=160 unit=mmHg
